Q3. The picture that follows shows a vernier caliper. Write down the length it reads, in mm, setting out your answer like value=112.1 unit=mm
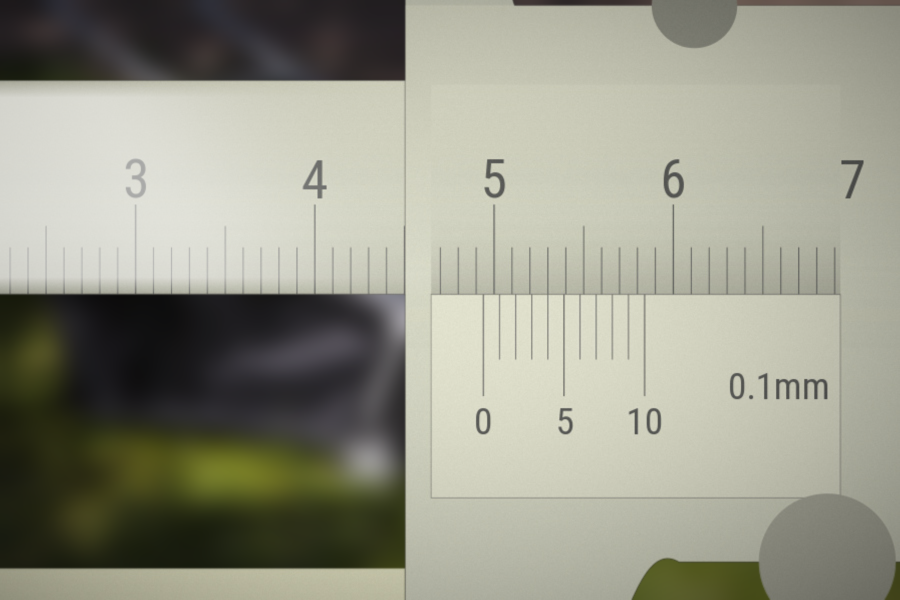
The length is value=49.4 unit=mm
